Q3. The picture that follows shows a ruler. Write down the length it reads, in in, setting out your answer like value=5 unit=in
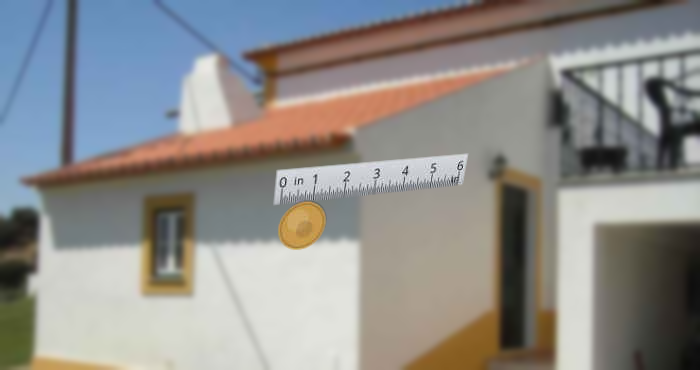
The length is value=1.5 unit=in
